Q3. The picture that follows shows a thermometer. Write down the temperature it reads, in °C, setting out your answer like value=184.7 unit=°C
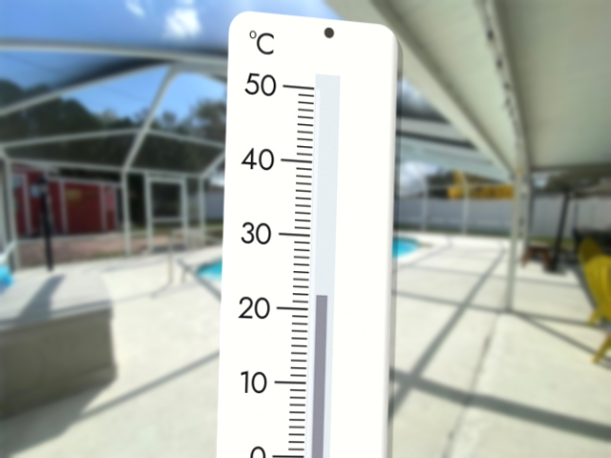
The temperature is value=22 unit=°C
